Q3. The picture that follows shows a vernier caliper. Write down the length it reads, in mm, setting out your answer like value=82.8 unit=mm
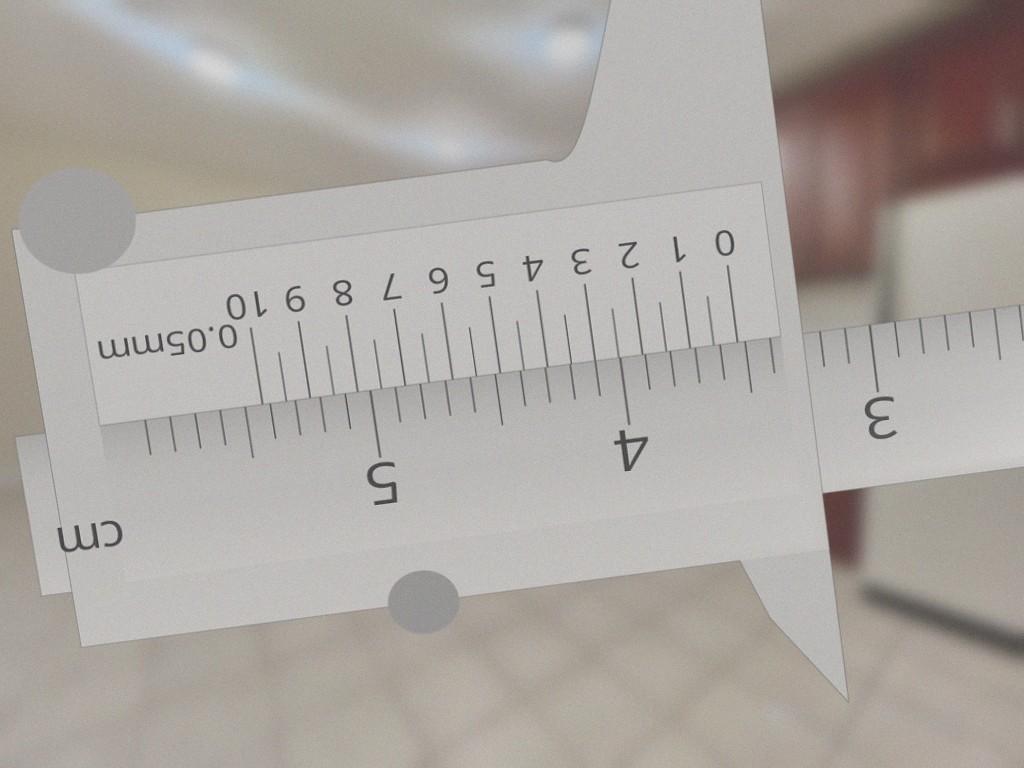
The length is value=35.30 unit=mm
